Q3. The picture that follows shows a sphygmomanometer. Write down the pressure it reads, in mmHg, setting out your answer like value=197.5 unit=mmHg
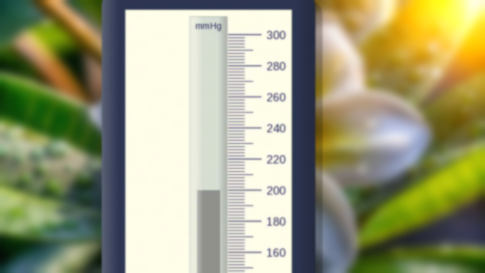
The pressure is value=200 unit=mmHg
